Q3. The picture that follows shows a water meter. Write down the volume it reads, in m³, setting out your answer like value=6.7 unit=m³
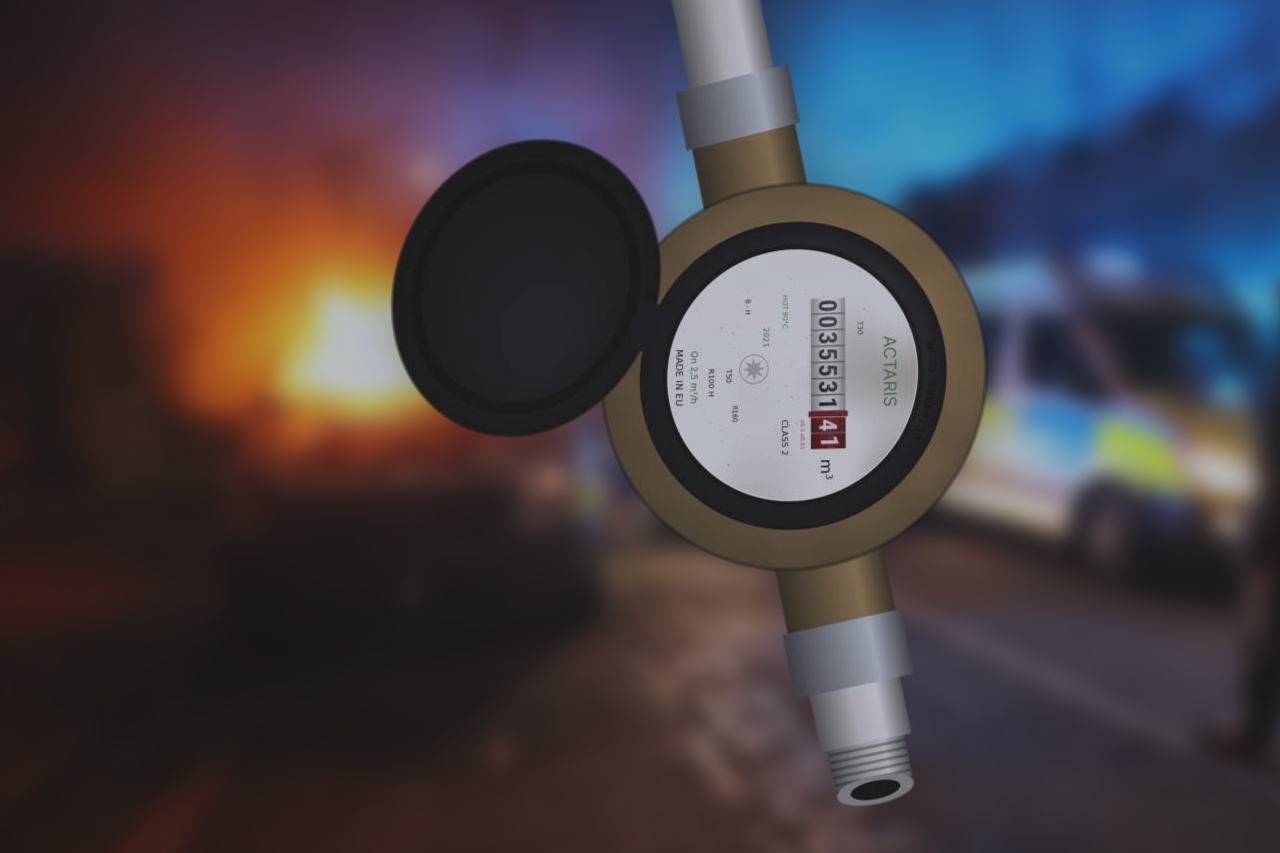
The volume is value=35531.41 unit=m³
